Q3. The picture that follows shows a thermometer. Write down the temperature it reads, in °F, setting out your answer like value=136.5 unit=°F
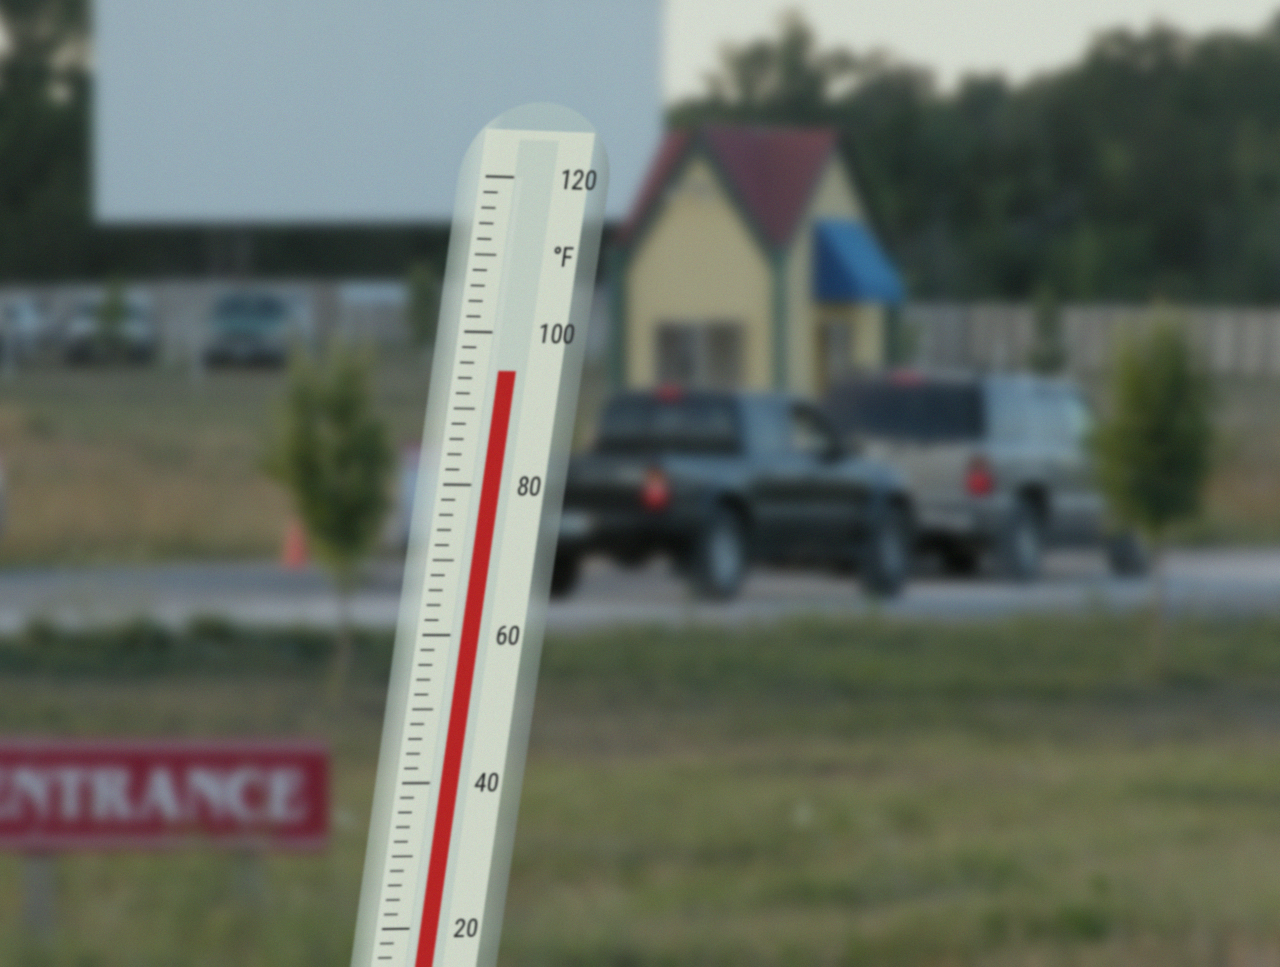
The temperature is value=95 unit=°F
